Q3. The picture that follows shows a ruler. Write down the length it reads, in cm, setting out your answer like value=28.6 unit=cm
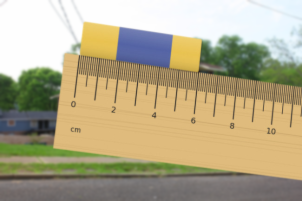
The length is value=6 unit=cm
